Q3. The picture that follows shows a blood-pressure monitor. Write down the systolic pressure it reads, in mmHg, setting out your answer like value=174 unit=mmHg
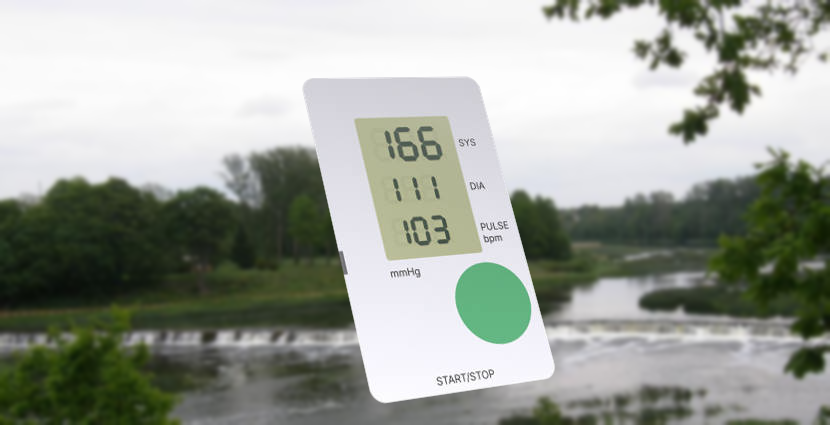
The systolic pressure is value=166 unit=mmHg
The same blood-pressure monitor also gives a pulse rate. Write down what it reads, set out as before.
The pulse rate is value=103 unit=bpm
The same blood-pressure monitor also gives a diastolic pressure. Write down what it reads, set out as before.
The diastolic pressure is value=111 unit=mmHg
